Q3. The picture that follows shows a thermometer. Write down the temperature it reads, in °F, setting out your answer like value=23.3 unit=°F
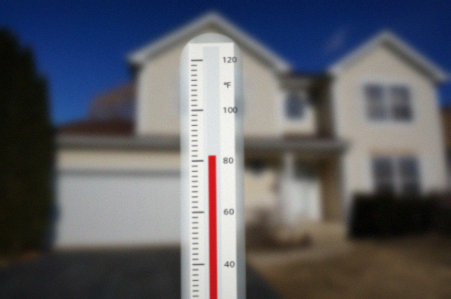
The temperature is value=82 unit=°F
